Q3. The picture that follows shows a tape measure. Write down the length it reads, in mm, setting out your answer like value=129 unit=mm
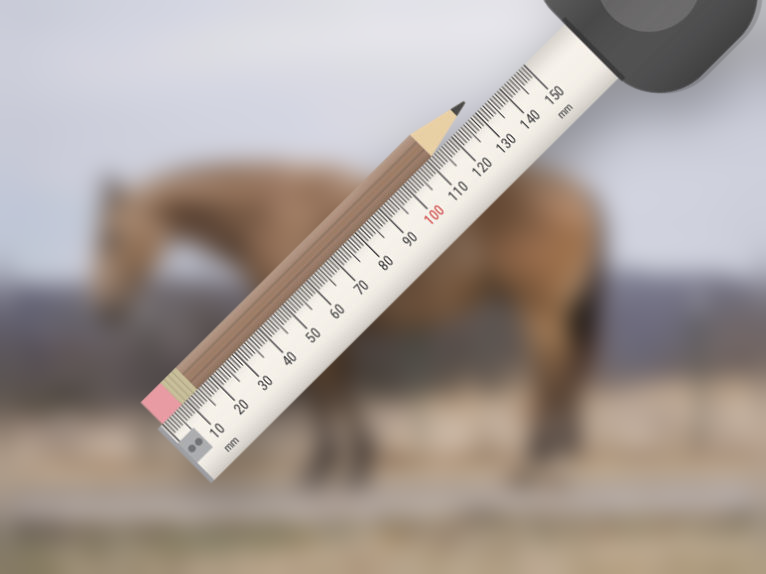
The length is value=130 unit=mm
